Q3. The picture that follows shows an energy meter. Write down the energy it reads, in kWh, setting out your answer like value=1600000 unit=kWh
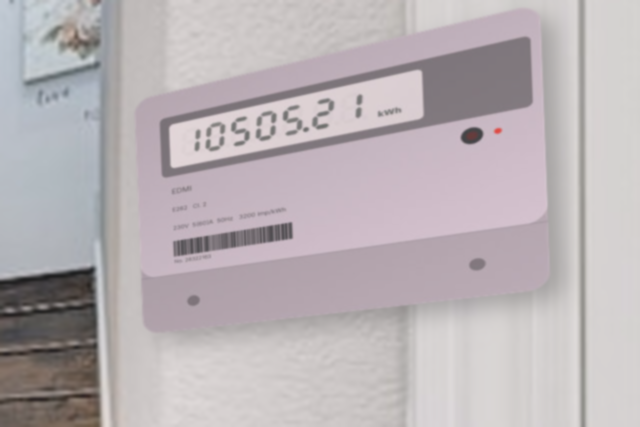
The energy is value=10505.21 unit=kWh
